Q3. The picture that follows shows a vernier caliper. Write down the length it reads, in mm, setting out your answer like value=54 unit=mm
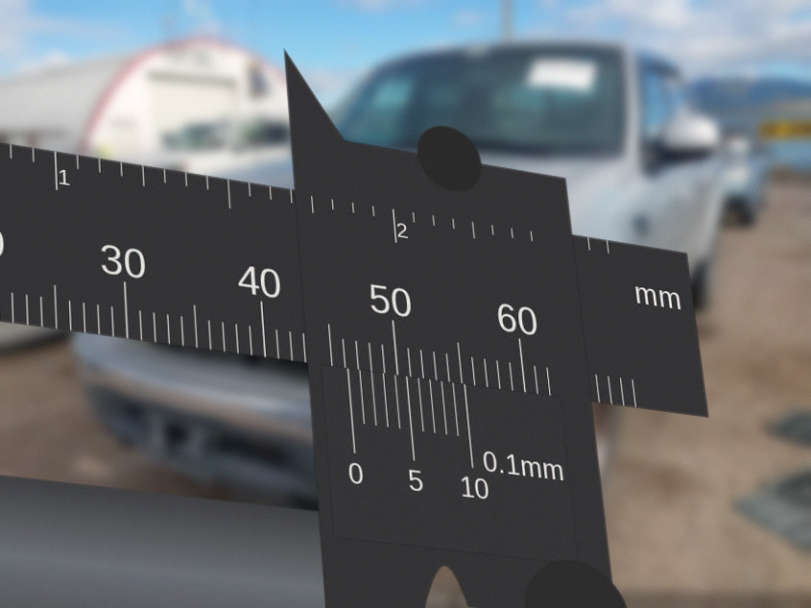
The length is value=46.2 unit=mm
